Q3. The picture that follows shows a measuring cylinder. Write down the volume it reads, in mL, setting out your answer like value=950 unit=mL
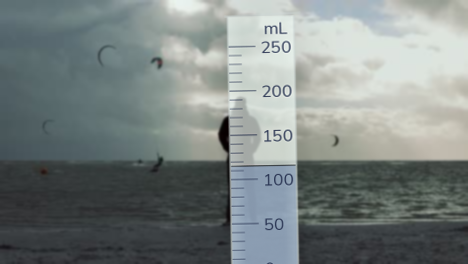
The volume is value=115 unit=mL
